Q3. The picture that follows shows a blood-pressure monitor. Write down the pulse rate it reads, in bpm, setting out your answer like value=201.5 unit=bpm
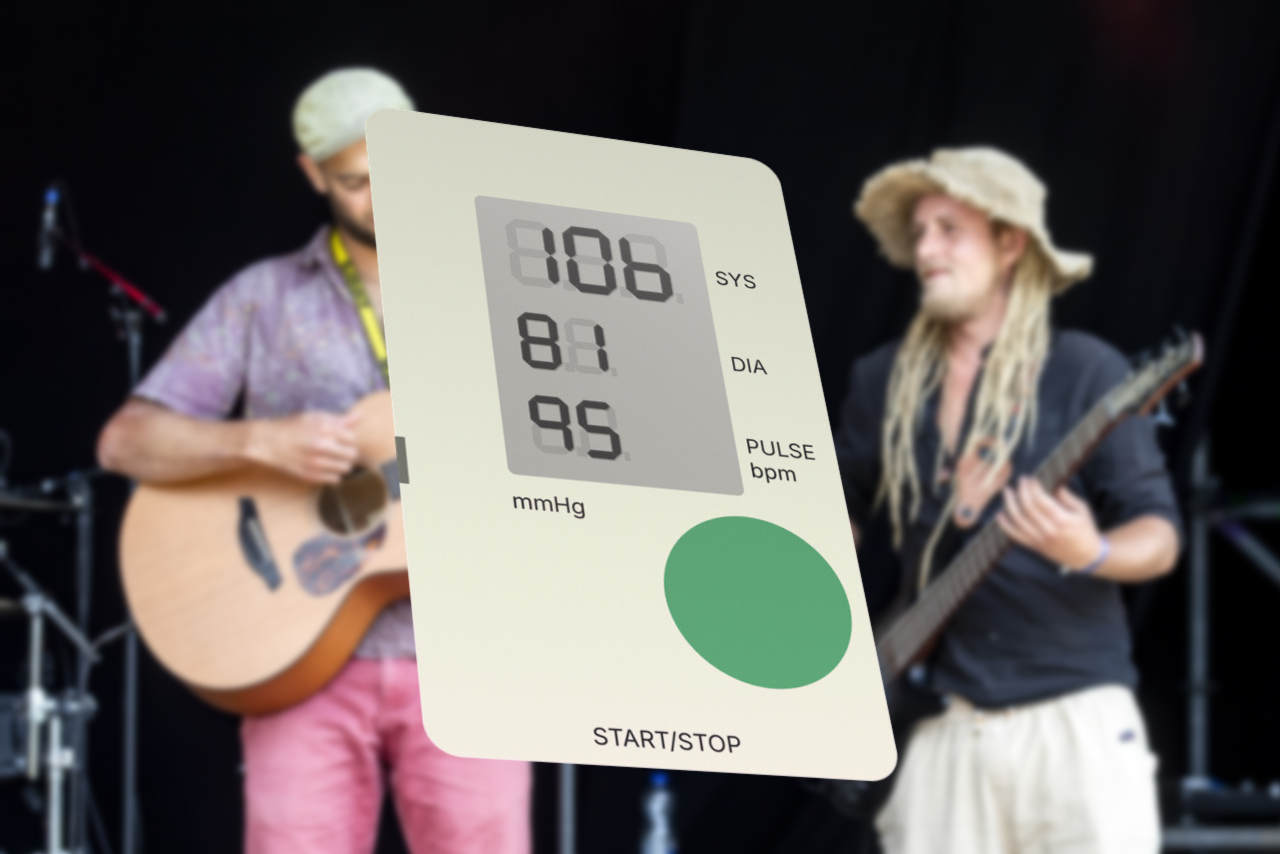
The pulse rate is value=95 unit=bpm
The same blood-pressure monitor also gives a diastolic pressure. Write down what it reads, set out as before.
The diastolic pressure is value=81 unit=mmHg
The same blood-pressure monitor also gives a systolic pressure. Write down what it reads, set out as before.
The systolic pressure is value=106 unit=mmHg
